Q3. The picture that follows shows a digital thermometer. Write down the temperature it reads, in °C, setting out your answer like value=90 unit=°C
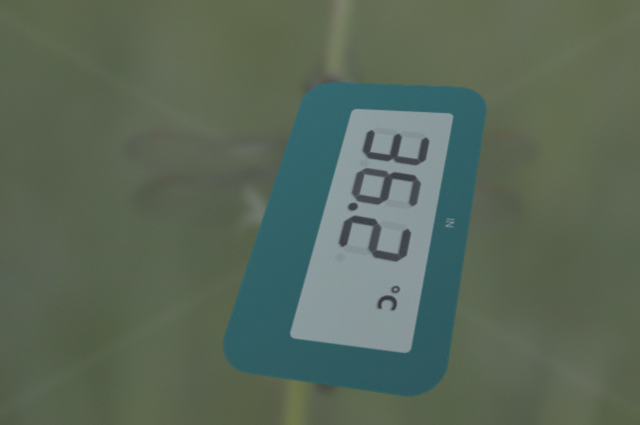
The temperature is value=36.2 unit=°C
